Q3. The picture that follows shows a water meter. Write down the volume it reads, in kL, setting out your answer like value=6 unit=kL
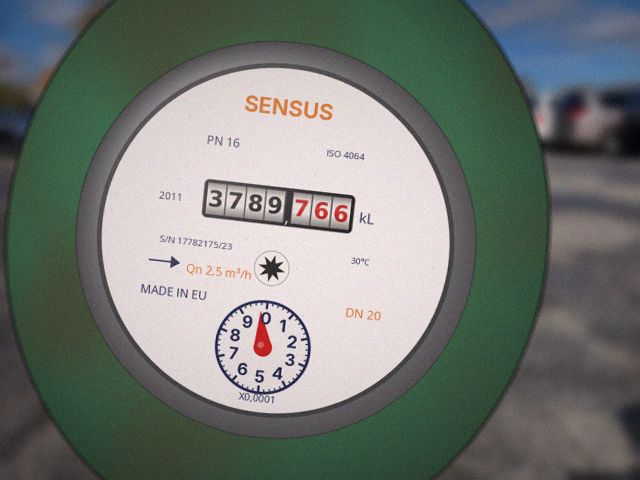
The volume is value=3789.7659 unit=kL
